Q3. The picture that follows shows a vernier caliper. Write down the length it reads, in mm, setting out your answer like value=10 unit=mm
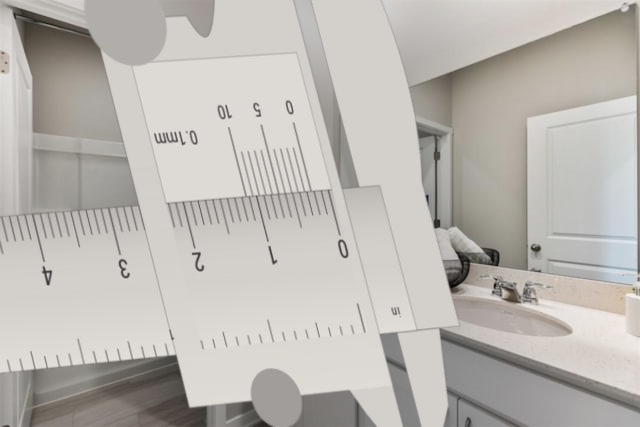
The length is value=2.4 unit=mm
